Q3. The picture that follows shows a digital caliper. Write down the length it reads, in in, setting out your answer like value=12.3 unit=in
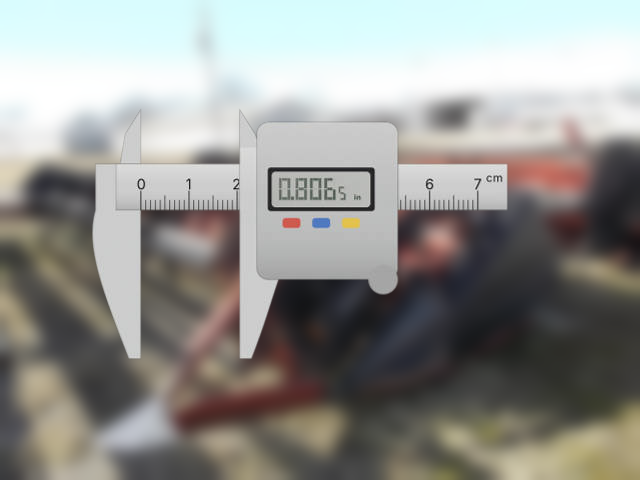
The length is value=0.8065 unit=in
